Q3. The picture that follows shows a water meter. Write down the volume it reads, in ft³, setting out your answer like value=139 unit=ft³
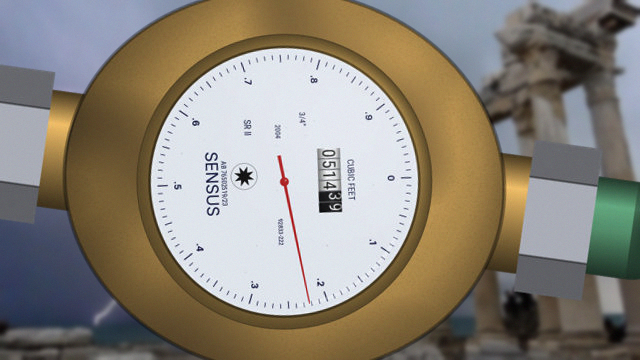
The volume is value=51439.22 unit=ft³
